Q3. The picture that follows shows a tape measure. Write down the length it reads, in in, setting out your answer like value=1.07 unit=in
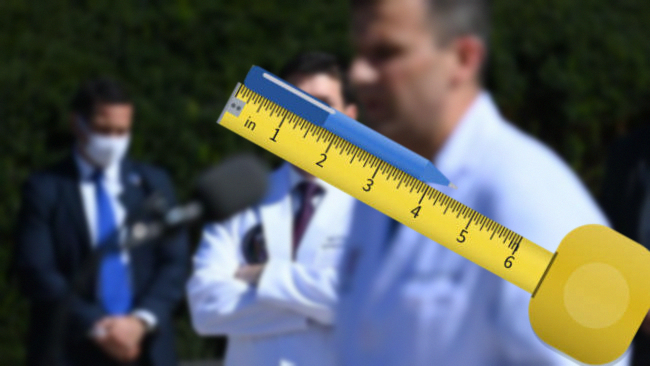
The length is value=4.5 unit=in
